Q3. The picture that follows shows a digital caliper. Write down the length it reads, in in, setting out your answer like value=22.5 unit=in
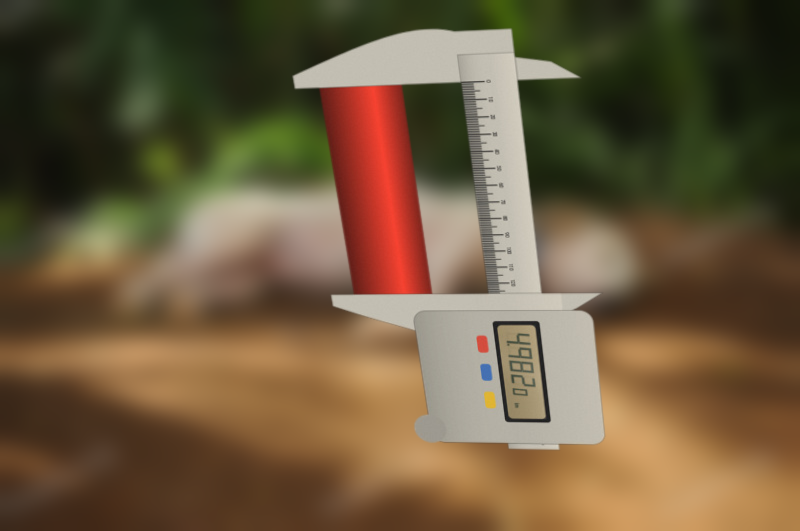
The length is value=4.9820 unit=in
